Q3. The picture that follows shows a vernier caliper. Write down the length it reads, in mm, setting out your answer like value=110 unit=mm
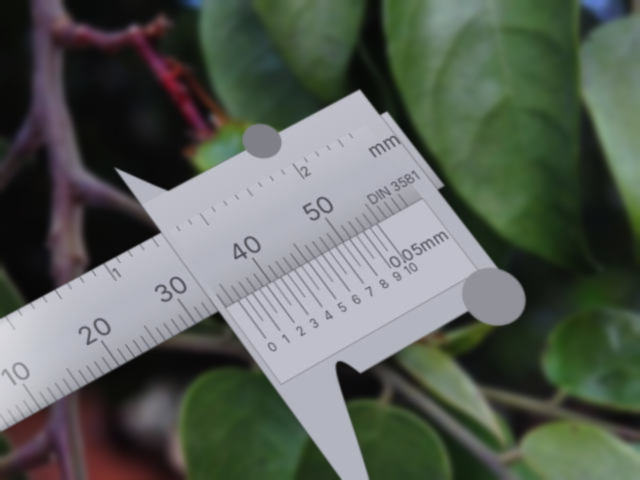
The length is value=35.6 unit=mm
